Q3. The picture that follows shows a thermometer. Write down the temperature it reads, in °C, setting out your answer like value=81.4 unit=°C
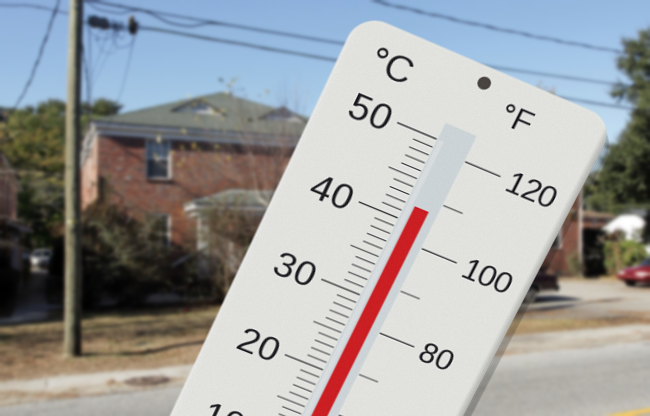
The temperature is value=42 unit=°C
